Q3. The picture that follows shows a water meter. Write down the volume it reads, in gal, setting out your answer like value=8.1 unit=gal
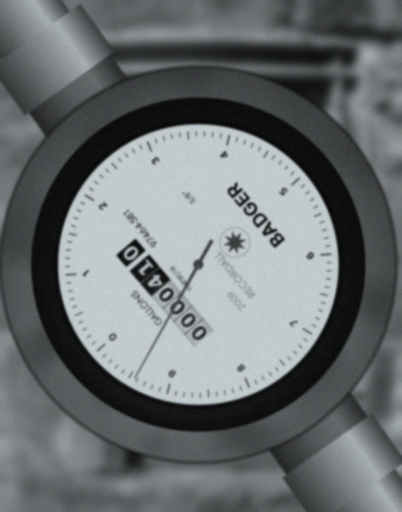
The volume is value=409.4 unit=gal
